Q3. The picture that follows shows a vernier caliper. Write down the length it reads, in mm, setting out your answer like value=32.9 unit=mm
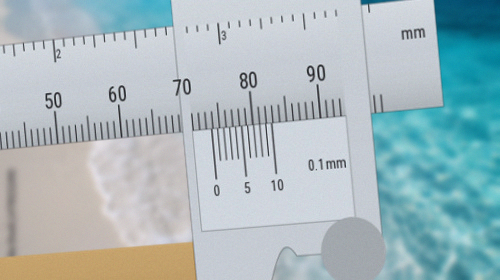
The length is value=73.8 unit=mm
